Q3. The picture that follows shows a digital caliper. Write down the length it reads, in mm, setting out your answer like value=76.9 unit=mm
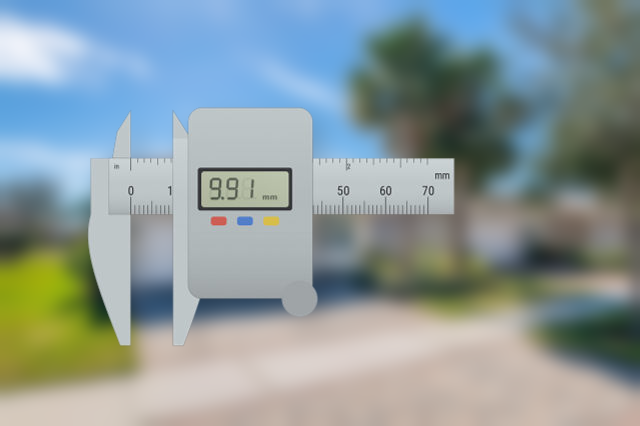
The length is value=9.91 unit=mm
